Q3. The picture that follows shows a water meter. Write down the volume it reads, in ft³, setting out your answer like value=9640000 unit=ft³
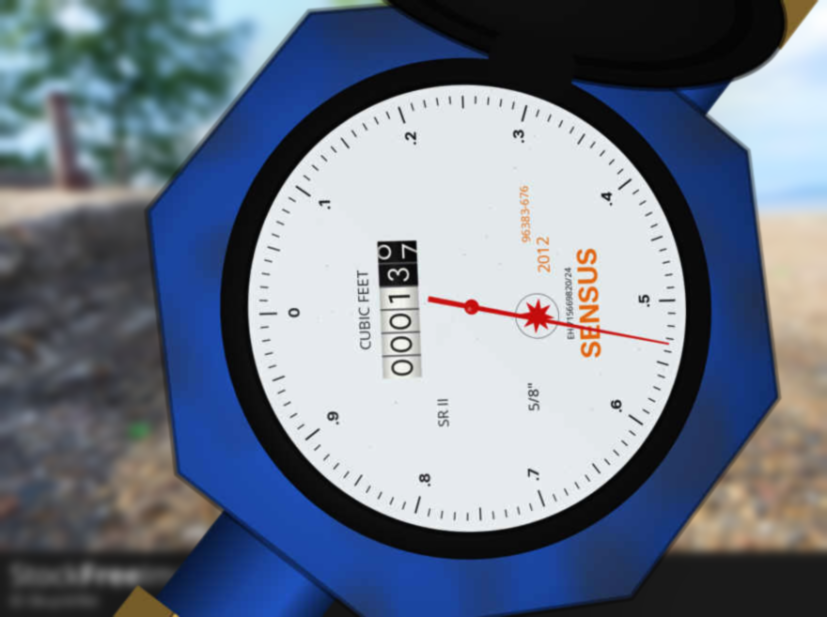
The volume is value=136.53 unit=ft³
